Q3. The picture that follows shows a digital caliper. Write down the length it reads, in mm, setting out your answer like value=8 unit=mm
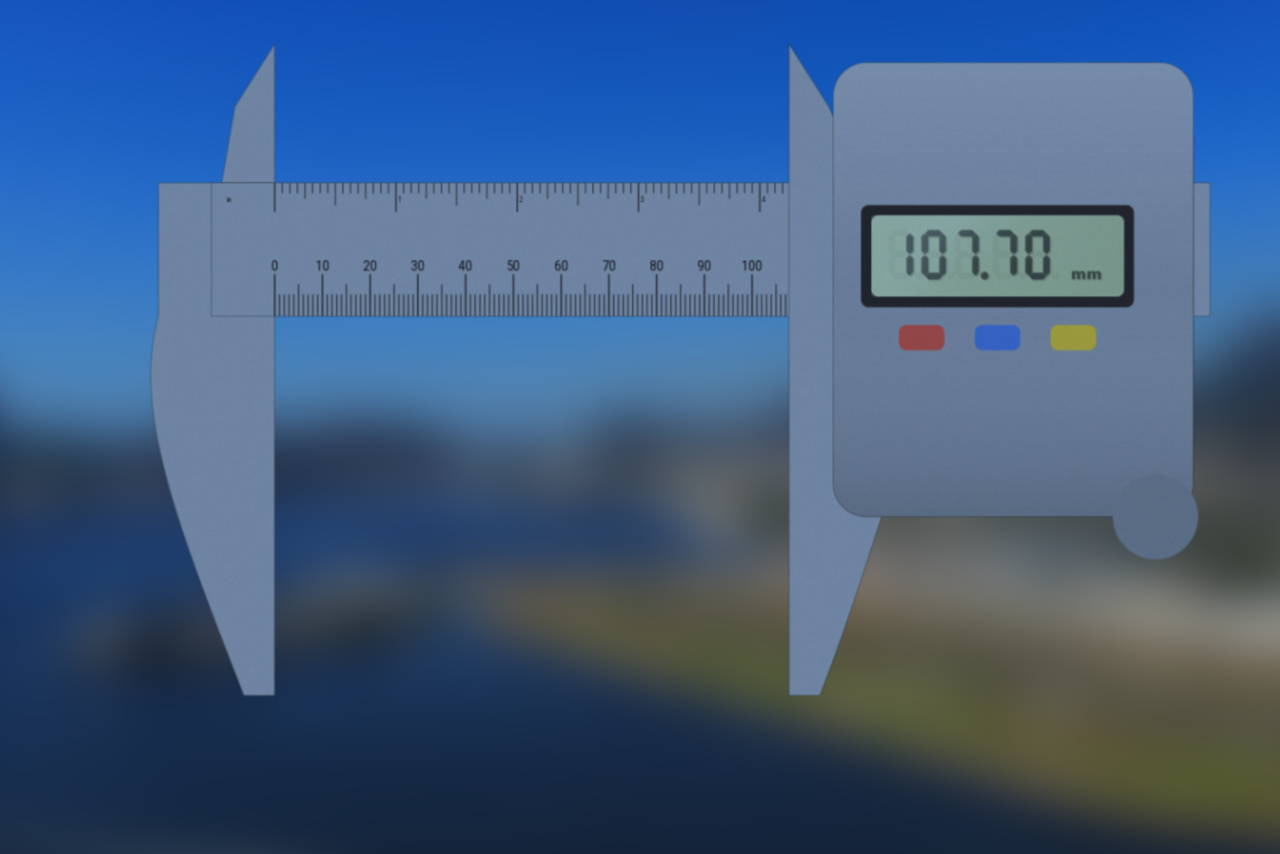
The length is value=107.70 unit=mm
